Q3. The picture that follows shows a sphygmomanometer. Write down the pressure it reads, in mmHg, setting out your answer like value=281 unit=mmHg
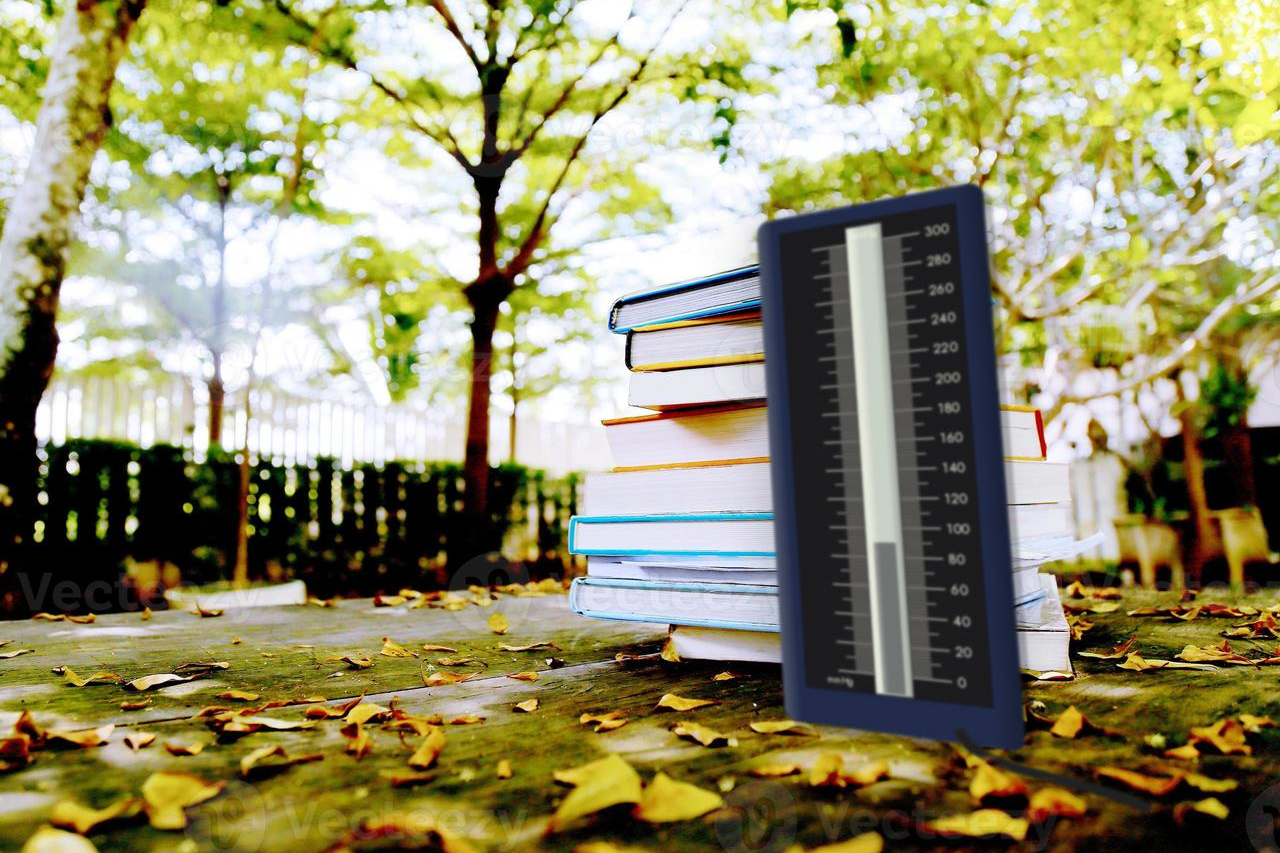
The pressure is value=90 unit=mmHg
